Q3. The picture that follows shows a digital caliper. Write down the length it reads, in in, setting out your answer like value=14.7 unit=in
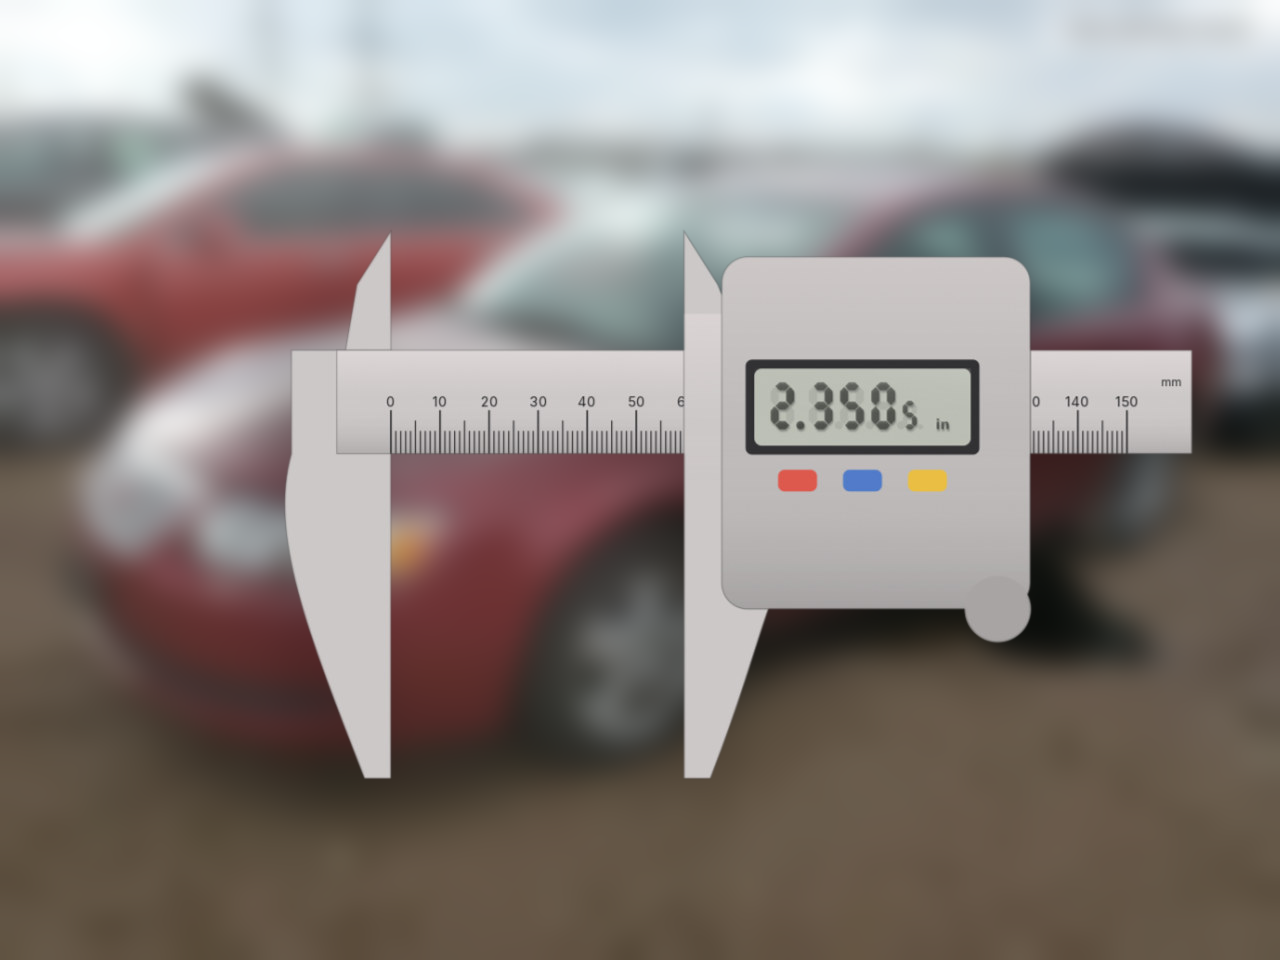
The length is value=2.3505 unit=in
